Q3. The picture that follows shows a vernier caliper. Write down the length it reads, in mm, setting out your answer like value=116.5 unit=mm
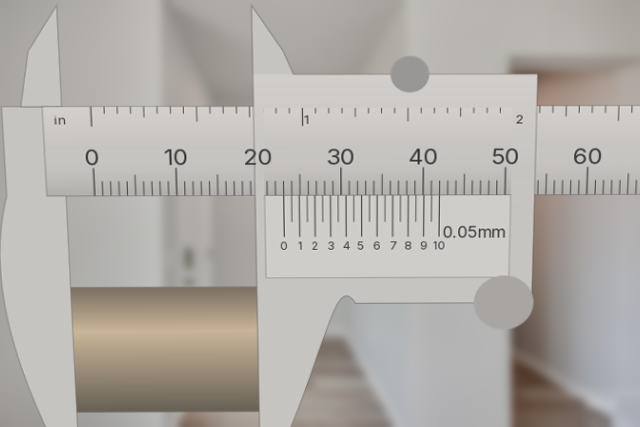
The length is value=23.0 unit=mm
